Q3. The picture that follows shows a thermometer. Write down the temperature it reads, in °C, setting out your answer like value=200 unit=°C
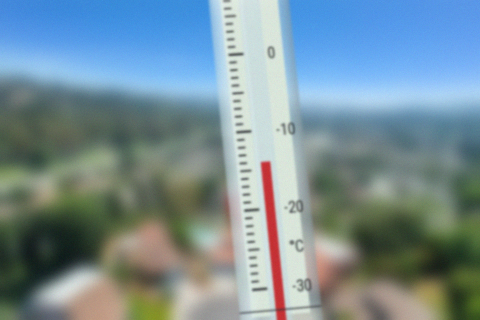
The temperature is value=-14 unit=°C
